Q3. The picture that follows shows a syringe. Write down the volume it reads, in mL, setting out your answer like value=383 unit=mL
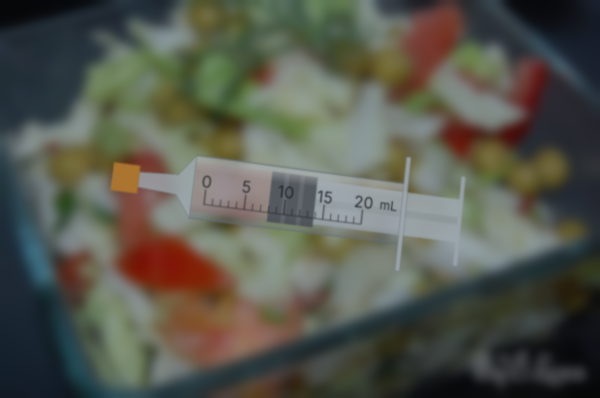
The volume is value=8 unit=mL
